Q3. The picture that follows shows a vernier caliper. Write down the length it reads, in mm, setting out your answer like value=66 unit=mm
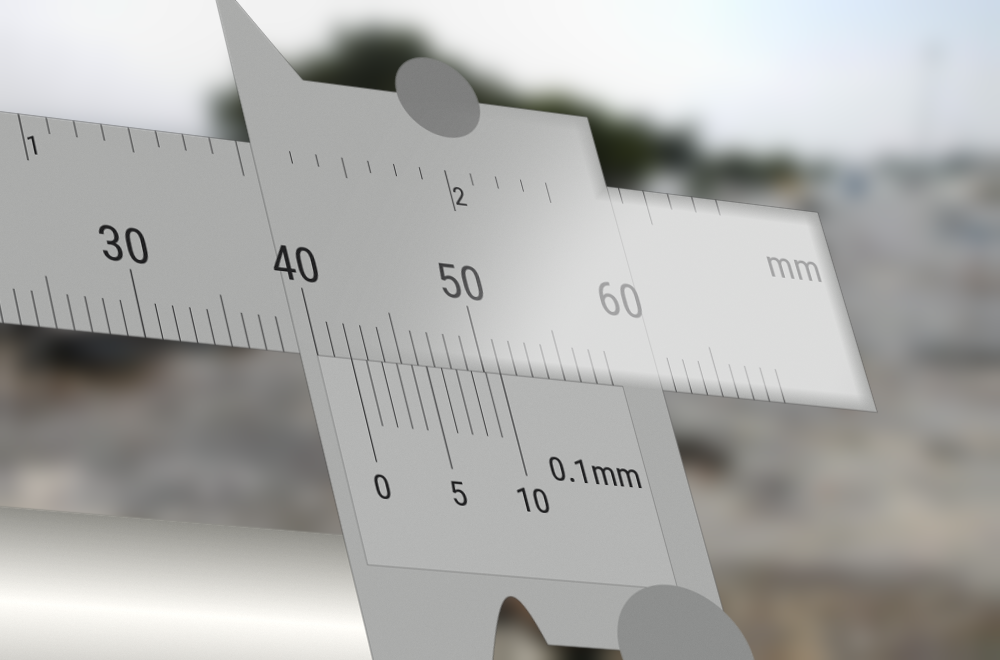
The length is value=42.0 unit=mm
